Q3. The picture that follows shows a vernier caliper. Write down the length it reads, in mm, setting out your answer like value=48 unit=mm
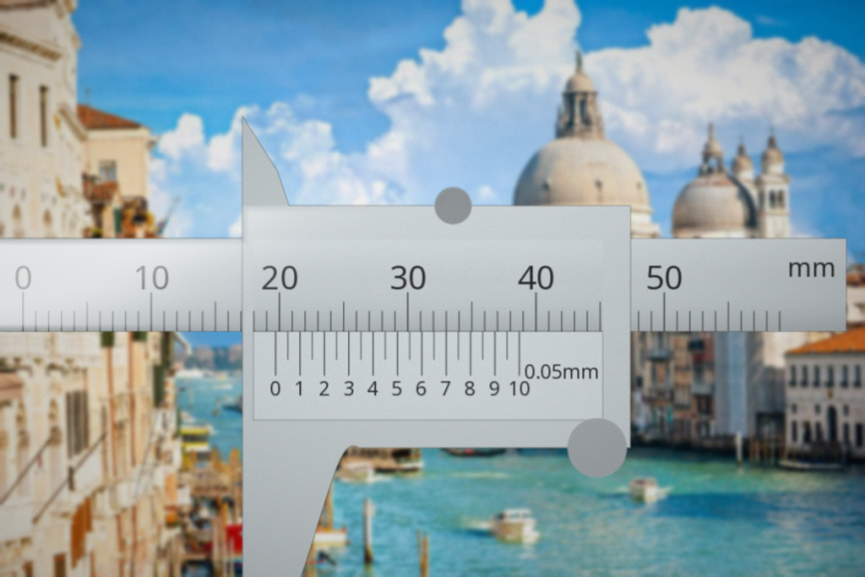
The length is value=19.7 unit=mm
